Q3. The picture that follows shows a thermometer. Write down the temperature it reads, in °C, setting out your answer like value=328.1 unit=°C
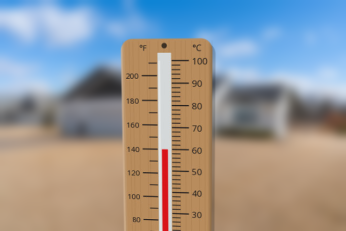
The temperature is value=60 unit=°C
